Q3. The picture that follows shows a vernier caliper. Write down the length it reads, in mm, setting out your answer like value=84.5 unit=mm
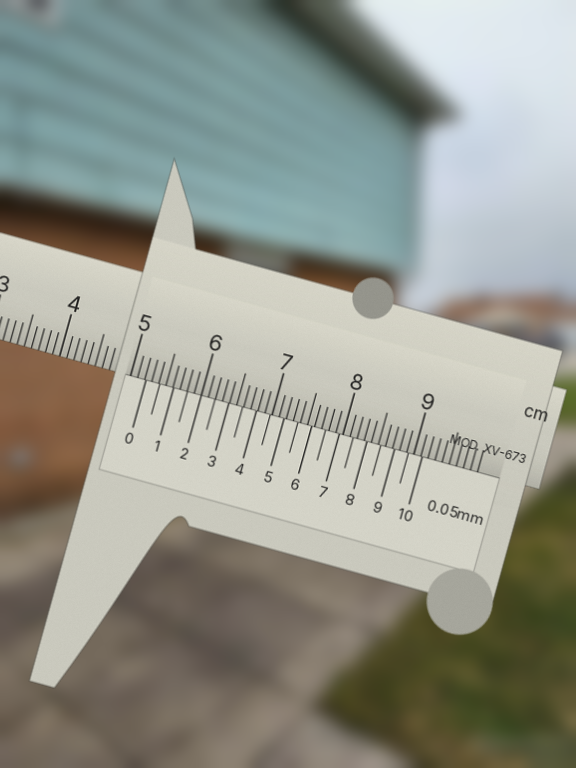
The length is value=52.2 unit=mm
